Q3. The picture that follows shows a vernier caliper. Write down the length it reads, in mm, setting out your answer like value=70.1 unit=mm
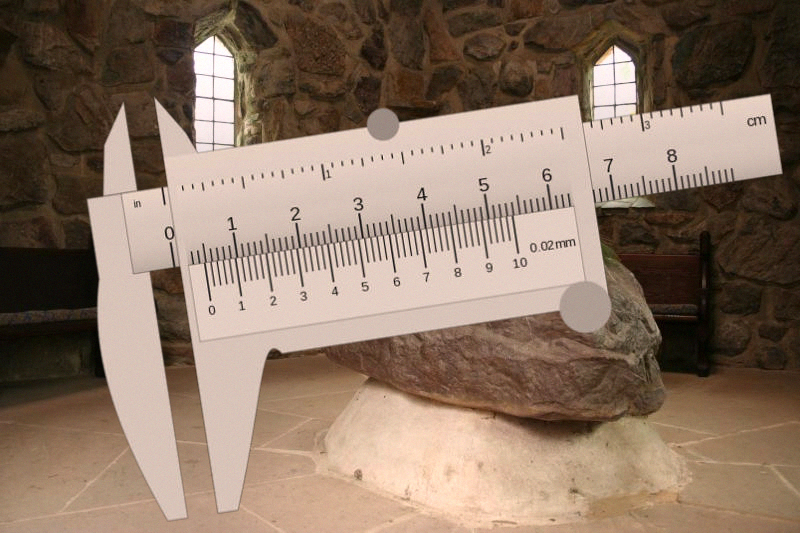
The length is value=4.8 unit=mm
